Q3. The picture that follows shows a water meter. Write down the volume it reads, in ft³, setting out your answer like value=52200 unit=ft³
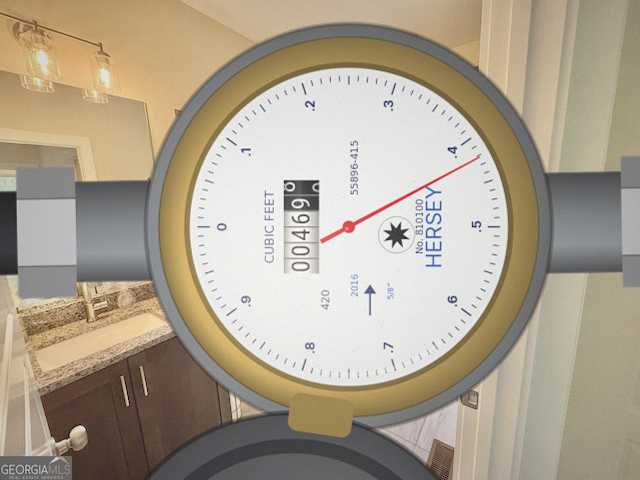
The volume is value=4698.42 unit=ft³
